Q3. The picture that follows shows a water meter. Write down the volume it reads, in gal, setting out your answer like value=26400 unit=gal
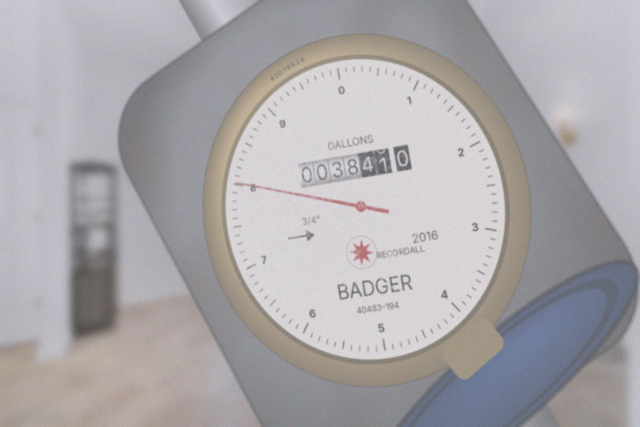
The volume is value=38408.0 unit=gal
